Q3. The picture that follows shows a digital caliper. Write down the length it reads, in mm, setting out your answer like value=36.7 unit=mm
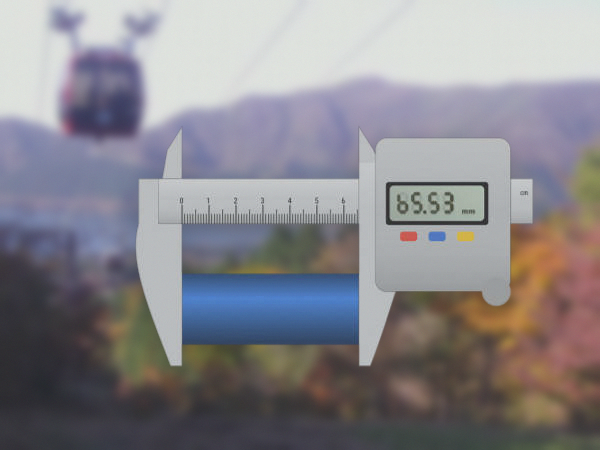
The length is value=65.53 unit=mm
